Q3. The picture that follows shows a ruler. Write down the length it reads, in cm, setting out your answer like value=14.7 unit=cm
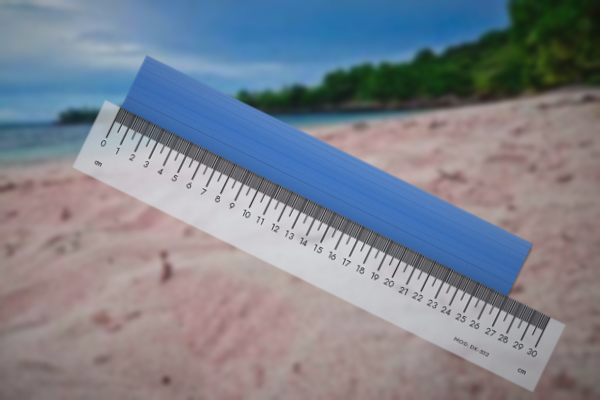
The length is value=27 unit=cm
